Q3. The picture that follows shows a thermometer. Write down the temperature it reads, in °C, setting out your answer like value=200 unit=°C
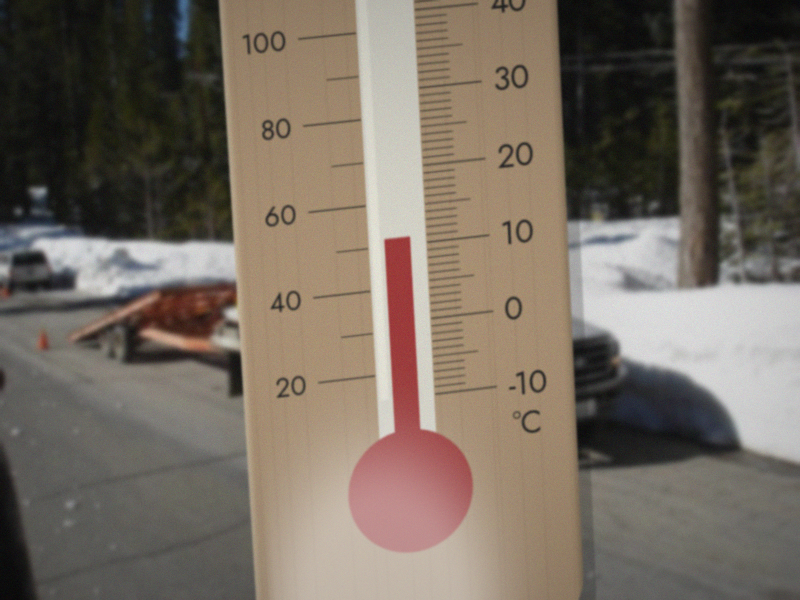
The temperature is value=11 unit=°C
